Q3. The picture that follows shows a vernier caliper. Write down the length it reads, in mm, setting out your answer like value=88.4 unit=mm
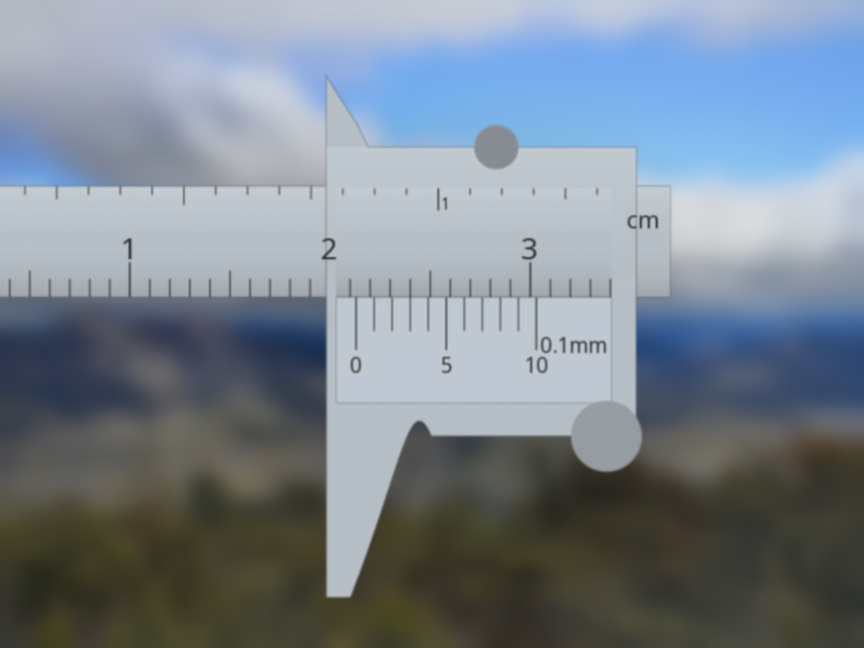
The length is value=21.3 unit=mm
